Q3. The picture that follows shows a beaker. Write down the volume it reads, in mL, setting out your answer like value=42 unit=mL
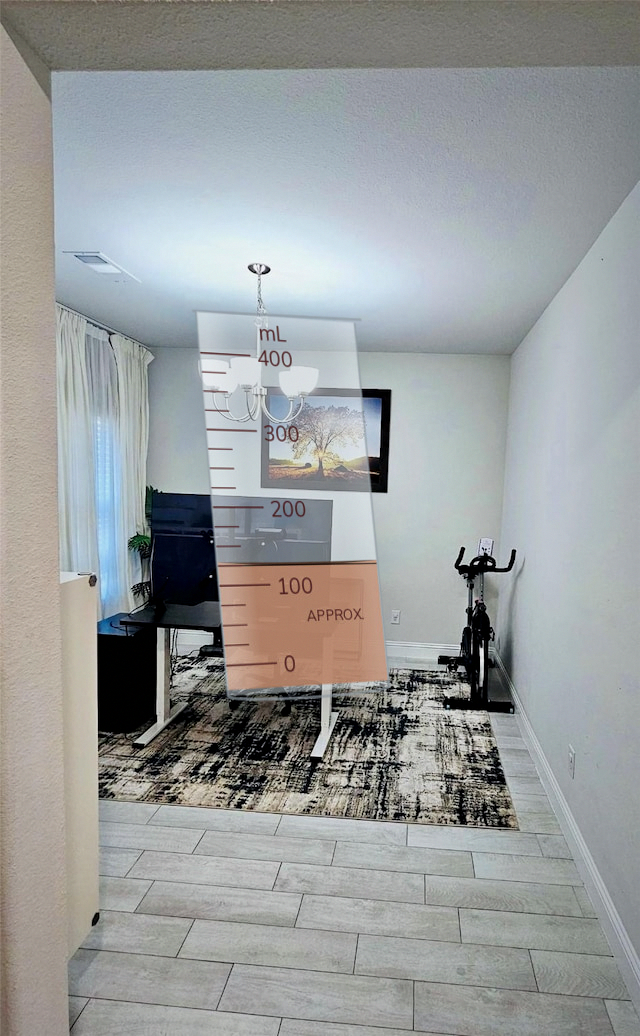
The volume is value=125 unit=mL
